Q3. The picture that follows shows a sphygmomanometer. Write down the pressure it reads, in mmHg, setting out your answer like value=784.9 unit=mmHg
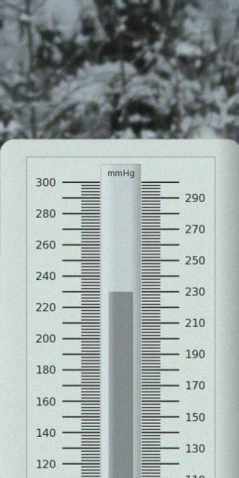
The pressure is value=230 unit=mmHg
